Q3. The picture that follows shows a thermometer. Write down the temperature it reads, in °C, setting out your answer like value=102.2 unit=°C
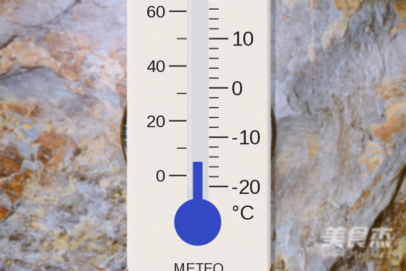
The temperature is value=-15 unit=°C
